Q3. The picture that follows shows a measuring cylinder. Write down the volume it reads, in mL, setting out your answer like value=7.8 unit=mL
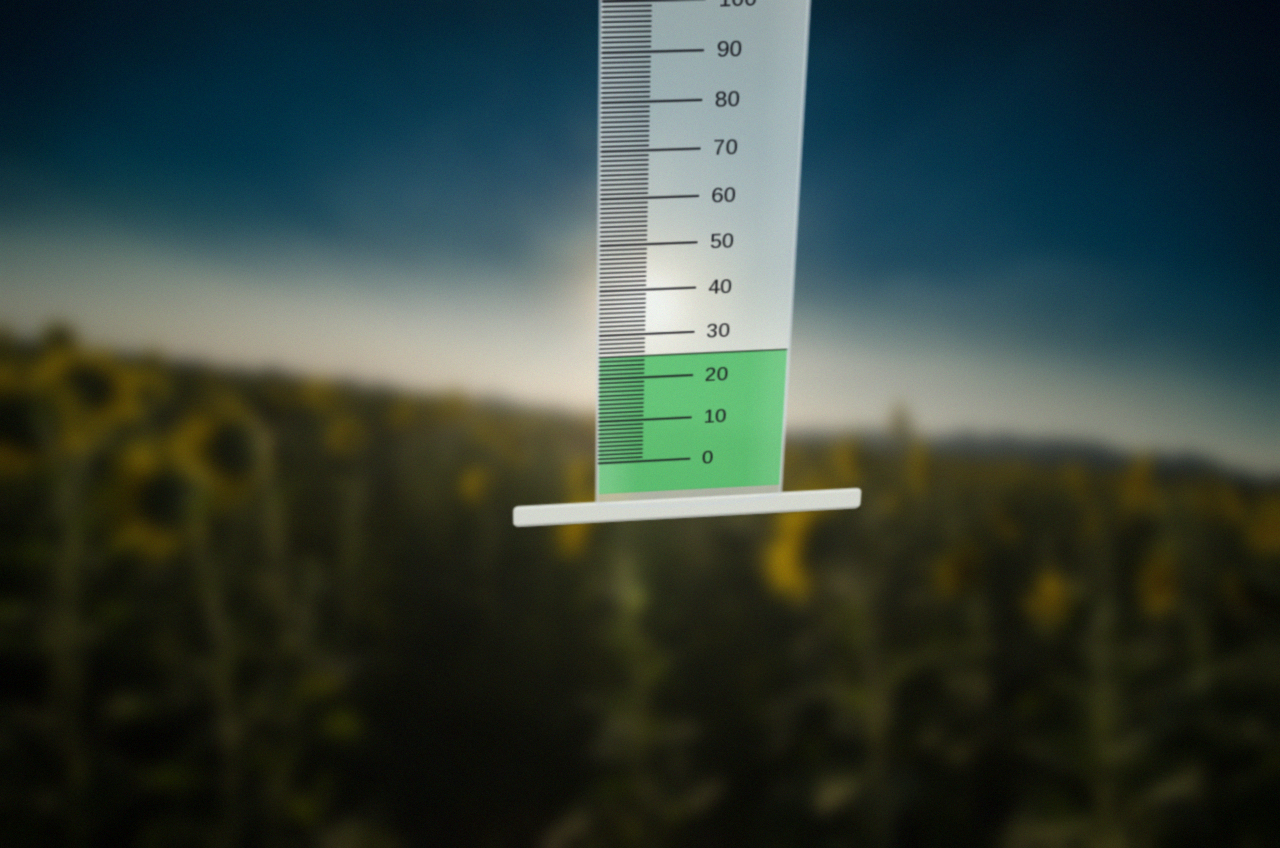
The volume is value=25 unit=mL
